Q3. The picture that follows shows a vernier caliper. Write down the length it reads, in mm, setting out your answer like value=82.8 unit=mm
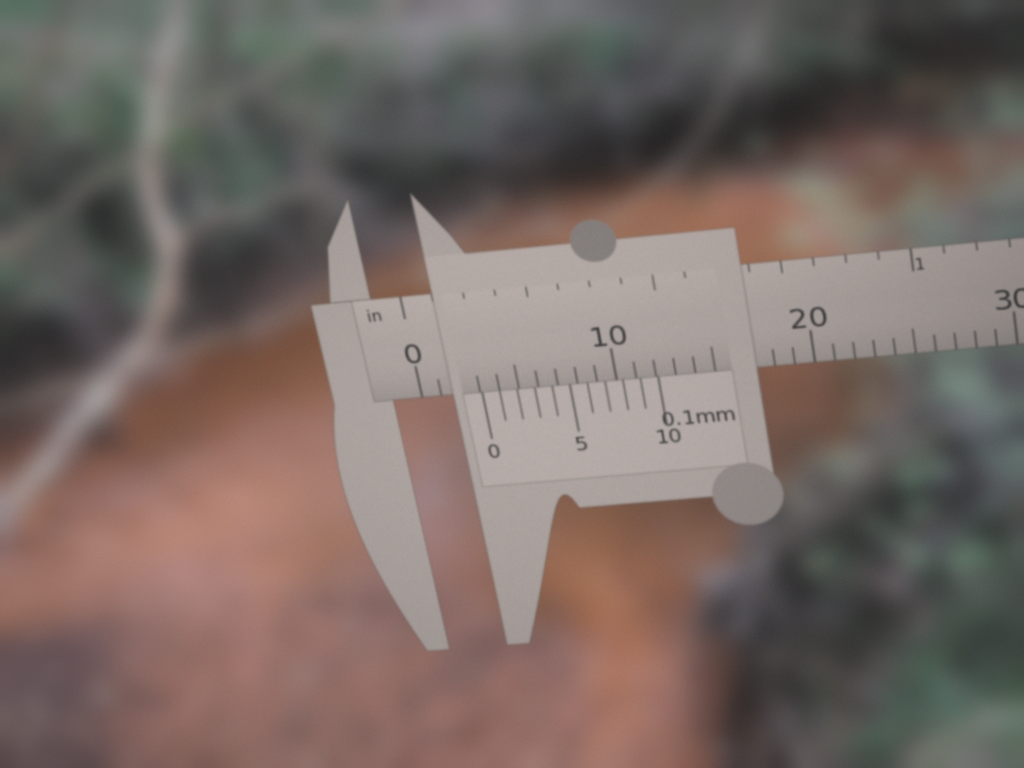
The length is value=3.1 unit=mm
